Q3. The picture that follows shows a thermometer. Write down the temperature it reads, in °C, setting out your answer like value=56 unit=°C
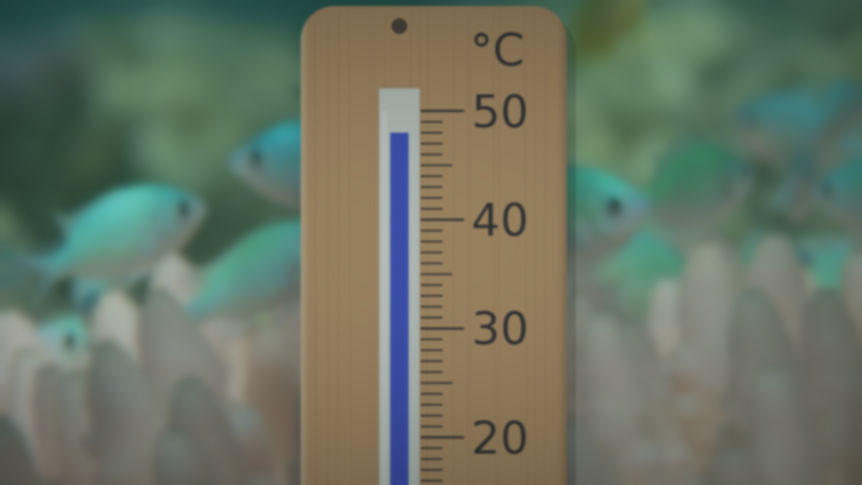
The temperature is value=48 unit=°C
